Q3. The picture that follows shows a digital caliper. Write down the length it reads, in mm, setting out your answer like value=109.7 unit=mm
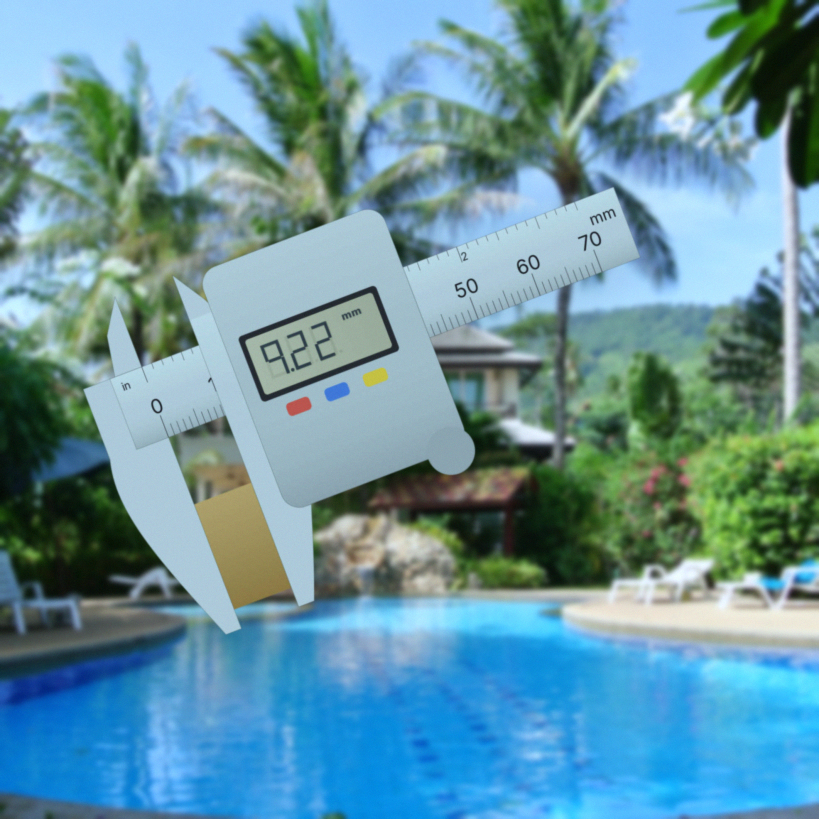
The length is value=9.22 unit=mm
